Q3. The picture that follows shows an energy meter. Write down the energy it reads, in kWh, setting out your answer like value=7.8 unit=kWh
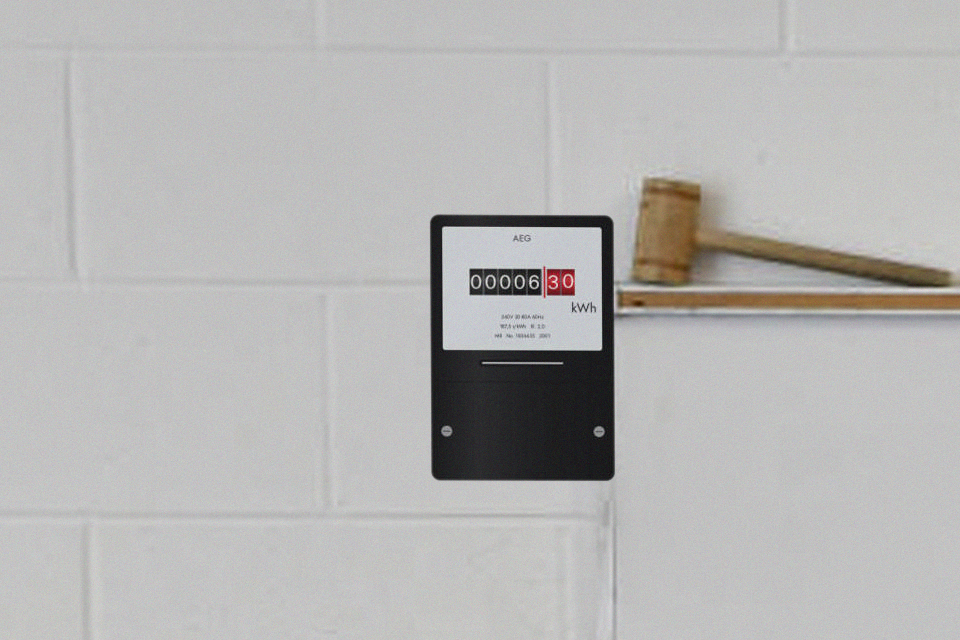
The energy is value=6.30 unit=kWh
